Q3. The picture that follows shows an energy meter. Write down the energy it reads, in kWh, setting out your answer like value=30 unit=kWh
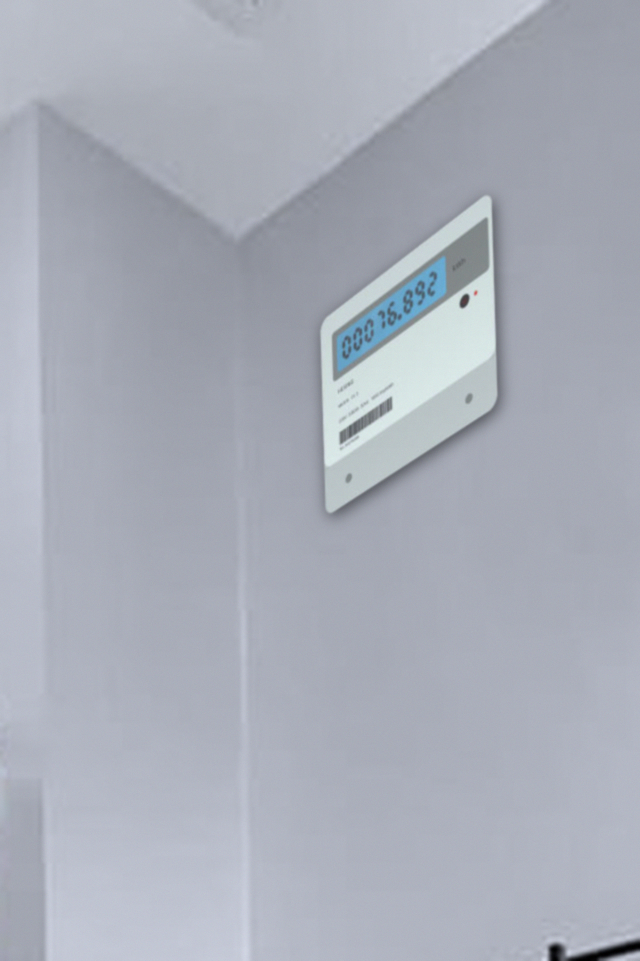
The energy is value=76.892 unit=kWh
